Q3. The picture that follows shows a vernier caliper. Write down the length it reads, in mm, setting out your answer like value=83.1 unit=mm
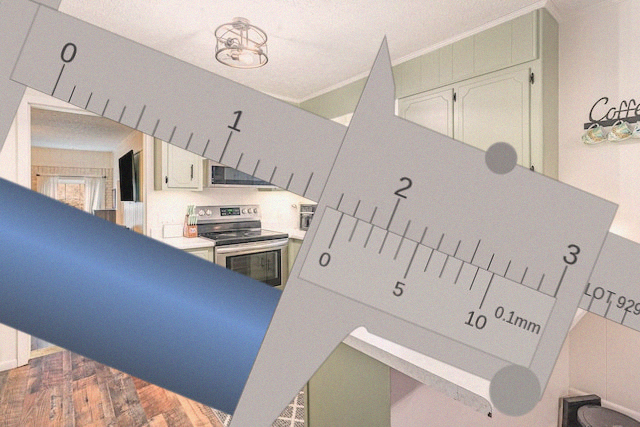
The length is value=17.4 unit=mm
